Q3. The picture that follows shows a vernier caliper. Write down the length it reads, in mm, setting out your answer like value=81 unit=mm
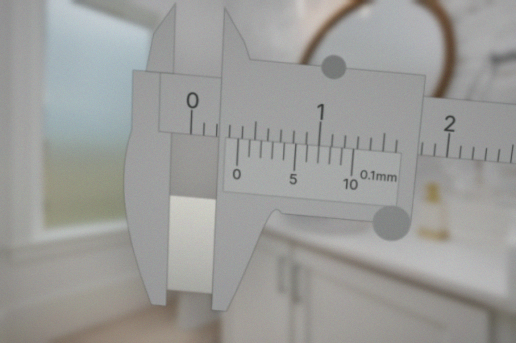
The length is value=3.7 unit=mm
